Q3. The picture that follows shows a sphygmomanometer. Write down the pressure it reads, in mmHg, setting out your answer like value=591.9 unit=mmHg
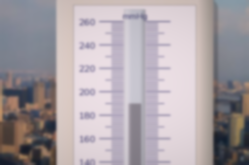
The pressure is value=190 unit=mmHg
